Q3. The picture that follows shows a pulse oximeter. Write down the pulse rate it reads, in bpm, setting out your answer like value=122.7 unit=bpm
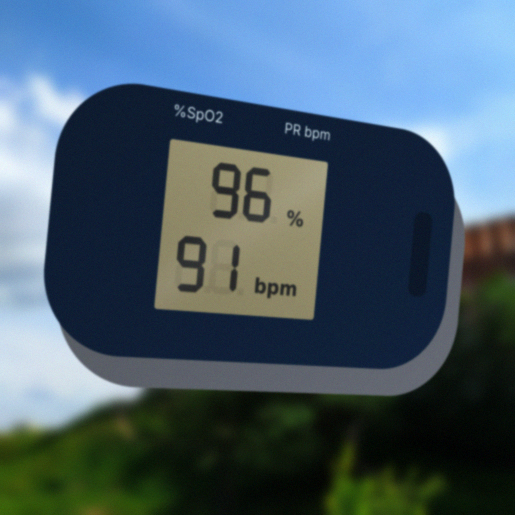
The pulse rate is value=91 unit=bpm
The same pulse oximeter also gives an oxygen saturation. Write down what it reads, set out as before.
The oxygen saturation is value=96 unit=%
